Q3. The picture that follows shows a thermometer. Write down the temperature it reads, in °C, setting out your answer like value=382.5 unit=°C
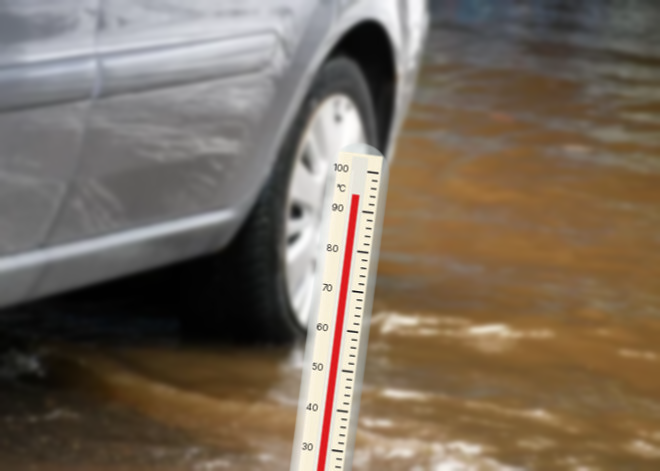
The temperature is value=94 unit=°C
